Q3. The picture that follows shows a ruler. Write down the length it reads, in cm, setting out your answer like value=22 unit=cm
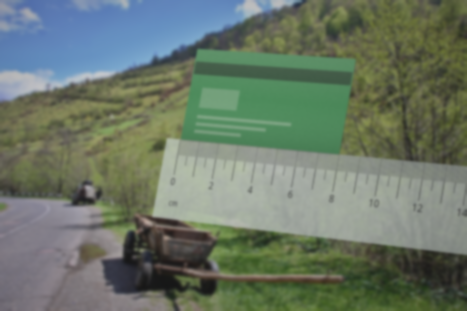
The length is value=8 unit=cm
